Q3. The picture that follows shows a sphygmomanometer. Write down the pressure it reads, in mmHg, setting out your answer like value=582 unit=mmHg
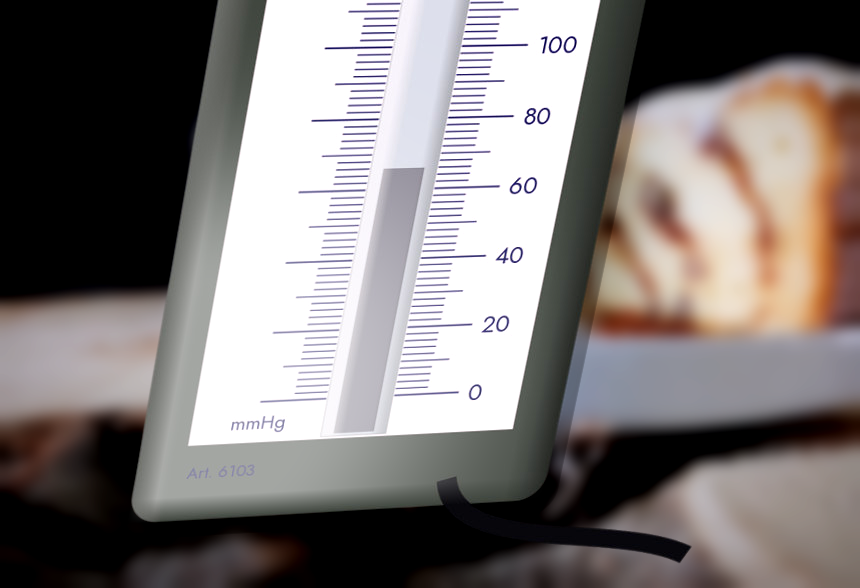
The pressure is value=66 unit=mmHg
